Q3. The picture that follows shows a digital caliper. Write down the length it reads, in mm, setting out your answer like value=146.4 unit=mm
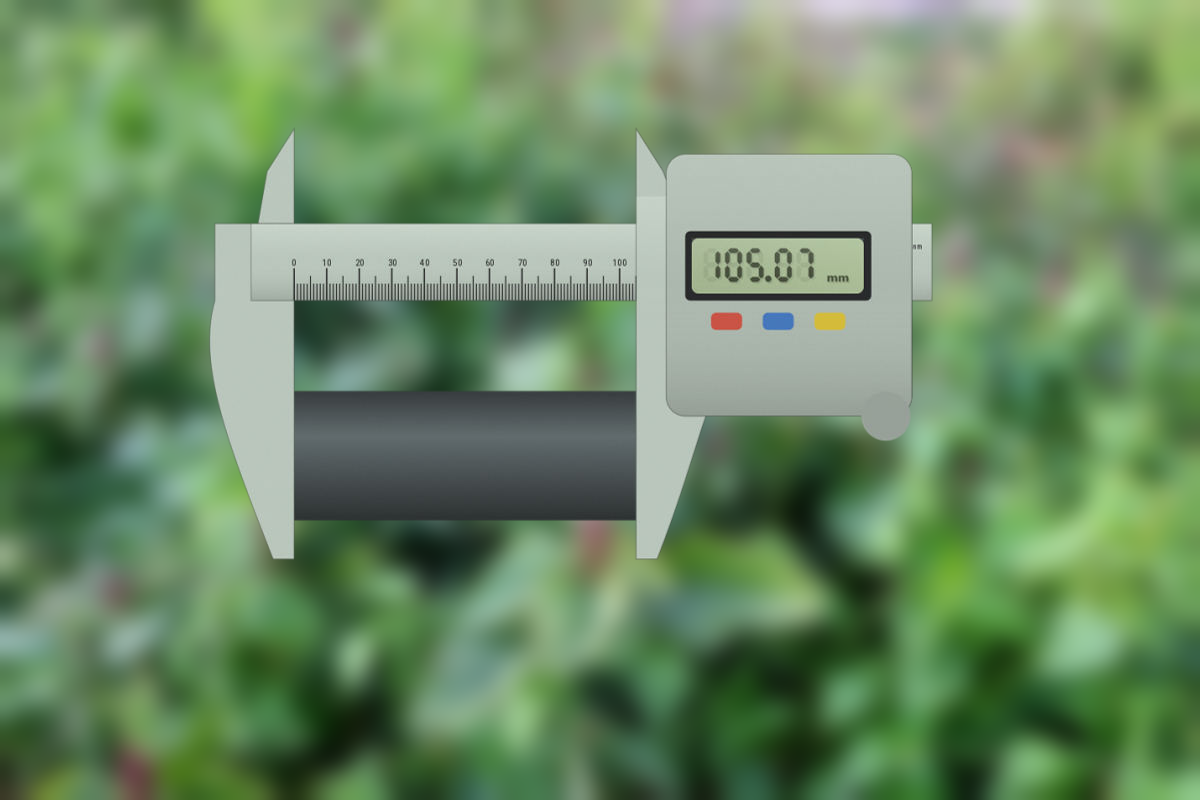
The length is value=105.07 unit=mm
